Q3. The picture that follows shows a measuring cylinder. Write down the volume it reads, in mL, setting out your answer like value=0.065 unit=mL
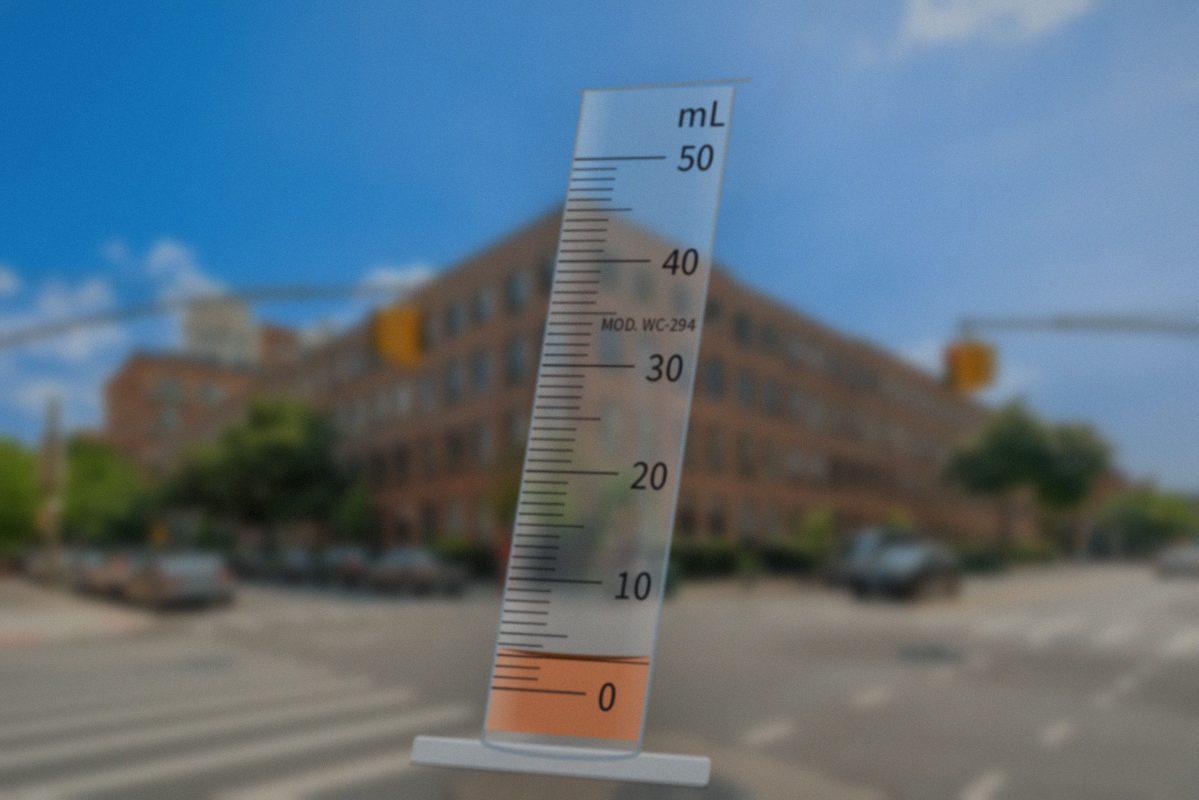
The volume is value=3 unit=mL
